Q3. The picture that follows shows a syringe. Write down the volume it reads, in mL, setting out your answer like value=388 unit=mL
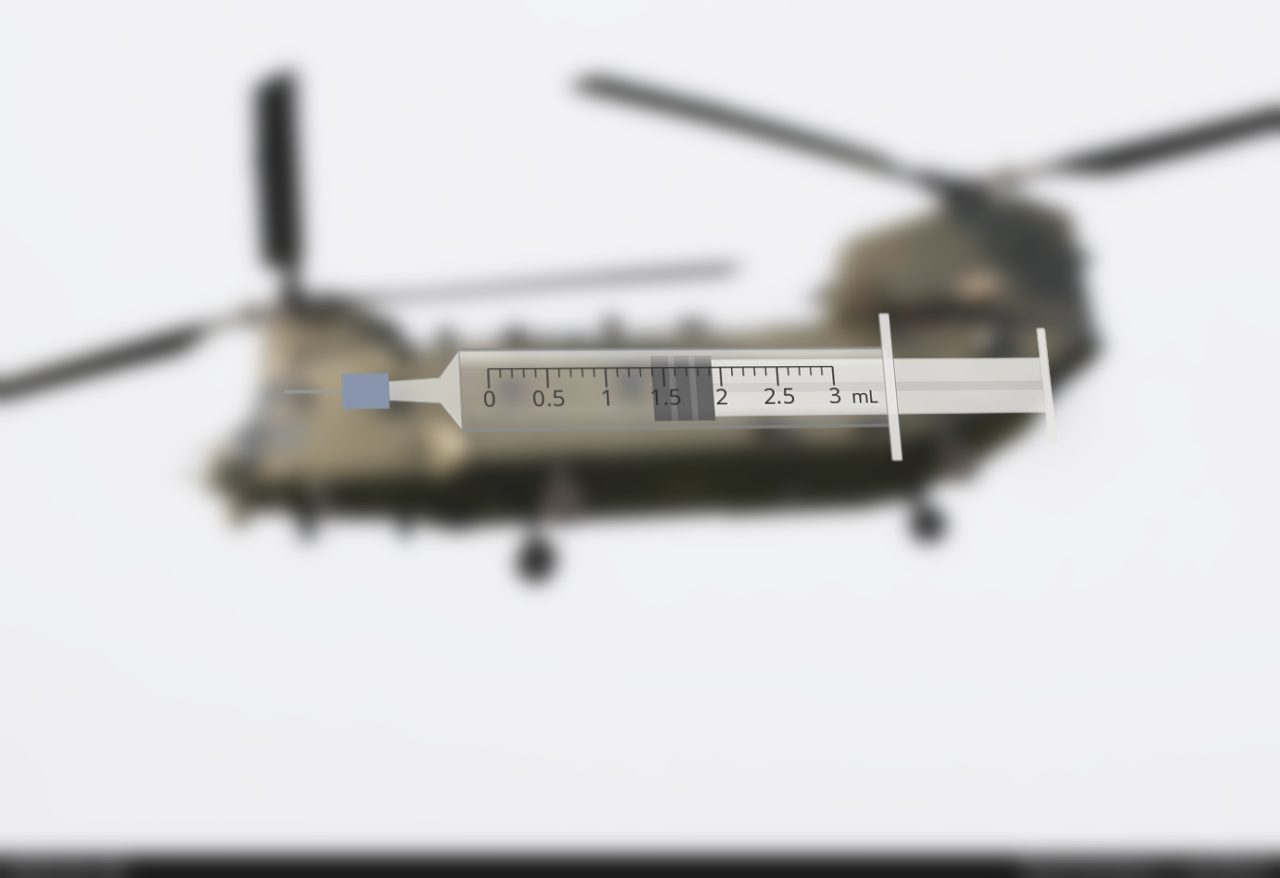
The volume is value=1.4 unit=mL
